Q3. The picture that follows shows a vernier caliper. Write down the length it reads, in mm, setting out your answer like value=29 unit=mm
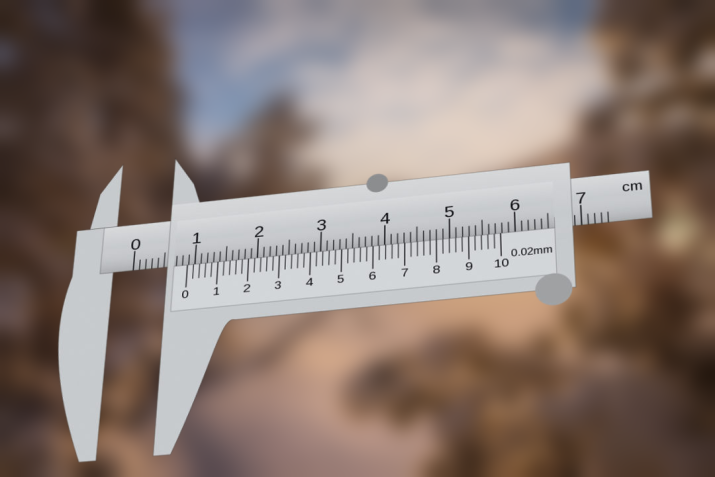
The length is value=8.8 unit=mm
